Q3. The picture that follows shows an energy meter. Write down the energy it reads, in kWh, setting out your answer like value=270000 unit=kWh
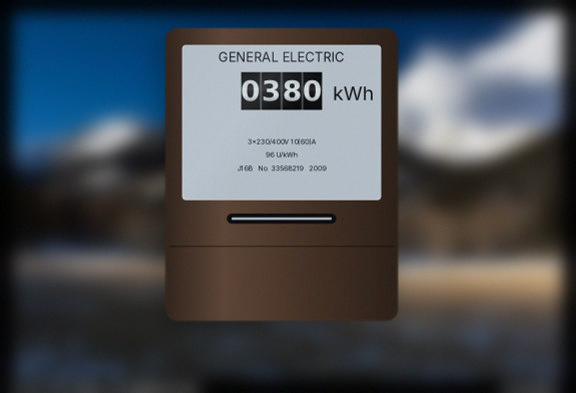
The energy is value=380 unit=kWh
